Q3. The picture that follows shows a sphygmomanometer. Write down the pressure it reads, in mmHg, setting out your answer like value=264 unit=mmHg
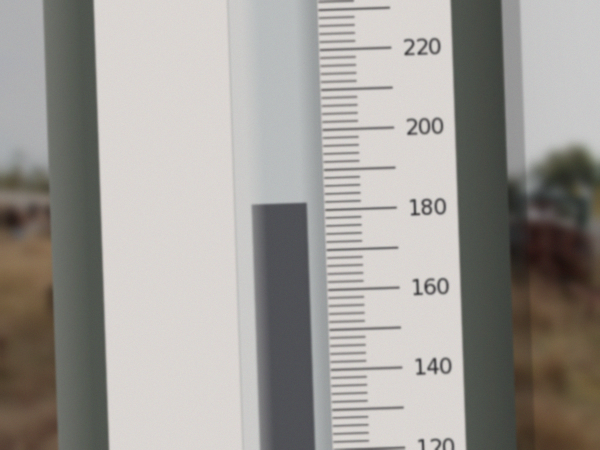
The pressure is value=182 unit=mmHg
